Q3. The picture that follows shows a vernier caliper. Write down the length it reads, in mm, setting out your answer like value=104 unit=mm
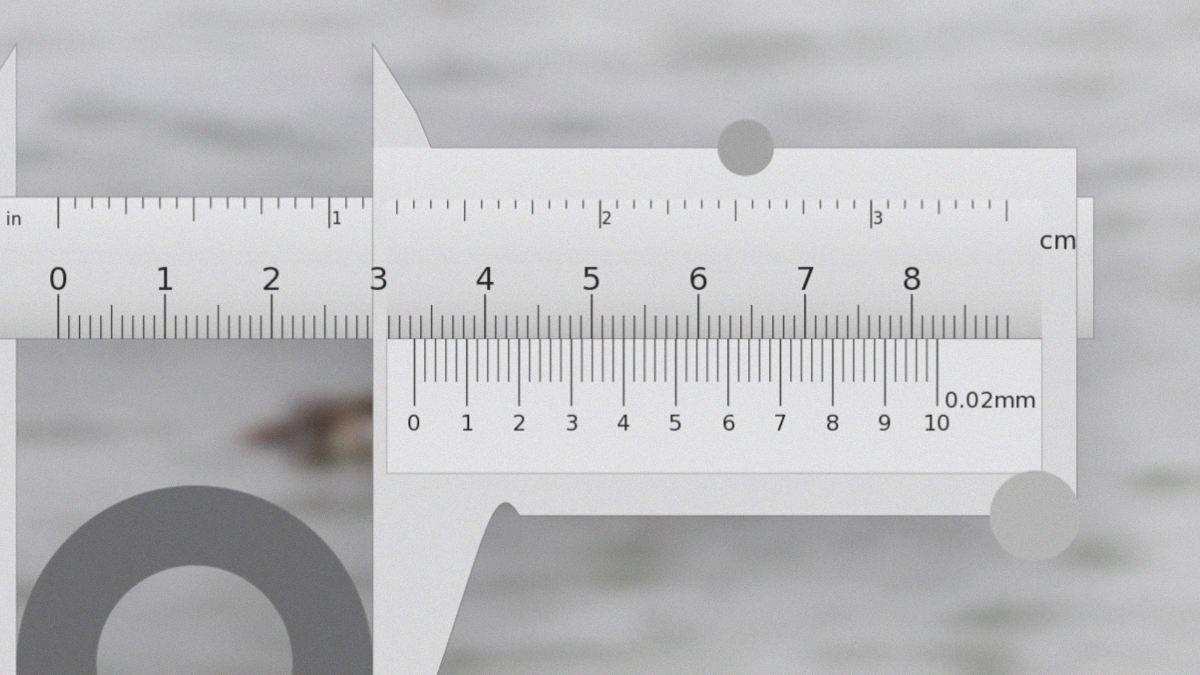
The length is value=33.4 unit=mm
